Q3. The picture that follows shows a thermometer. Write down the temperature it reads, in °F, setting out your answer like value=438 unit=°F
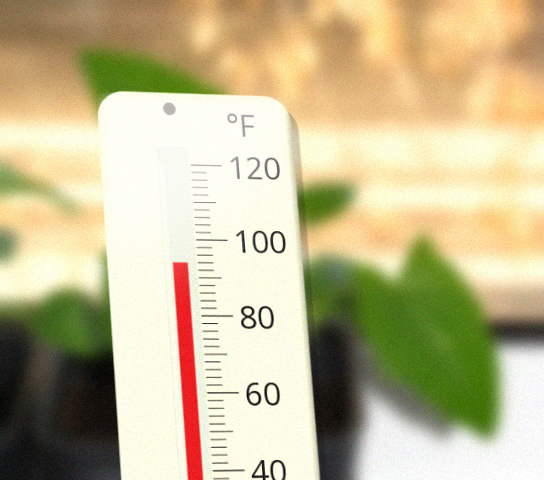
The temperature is value=94 unit=°F
